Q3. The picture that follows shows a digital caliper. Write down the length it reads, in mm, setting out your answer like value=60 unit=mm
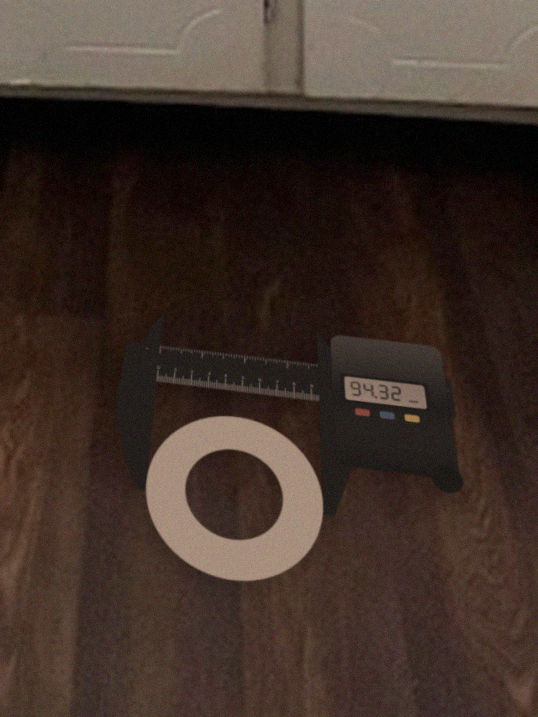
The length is value=94.32 unit=mm
